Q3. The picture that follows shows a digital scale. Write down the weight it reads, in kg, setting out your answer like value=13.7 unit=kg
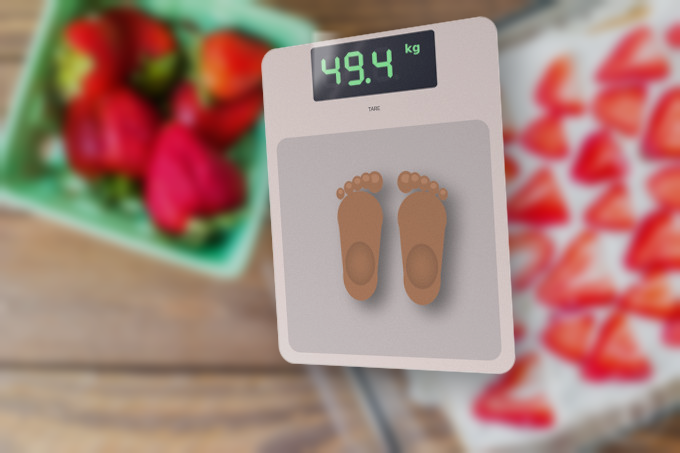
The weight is value=49.4 unit=kg
